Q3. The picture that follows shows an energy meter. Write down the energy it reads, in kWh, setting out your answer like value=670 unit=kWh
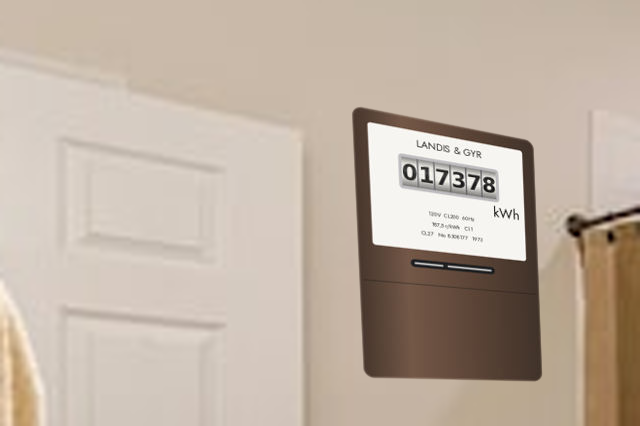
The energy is value=17378 unit=kWh
